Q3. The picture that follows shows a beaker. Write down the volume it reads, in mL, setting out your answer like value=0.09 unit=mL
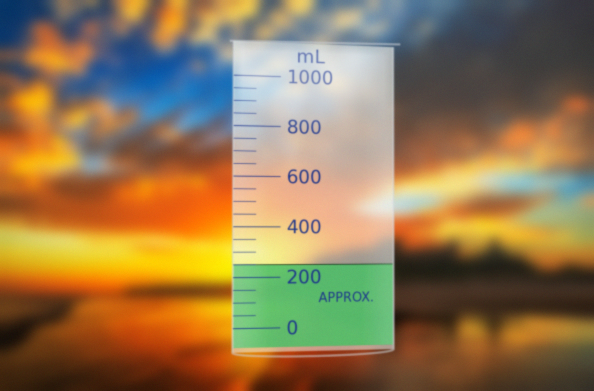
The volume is value=250 unit=mL
